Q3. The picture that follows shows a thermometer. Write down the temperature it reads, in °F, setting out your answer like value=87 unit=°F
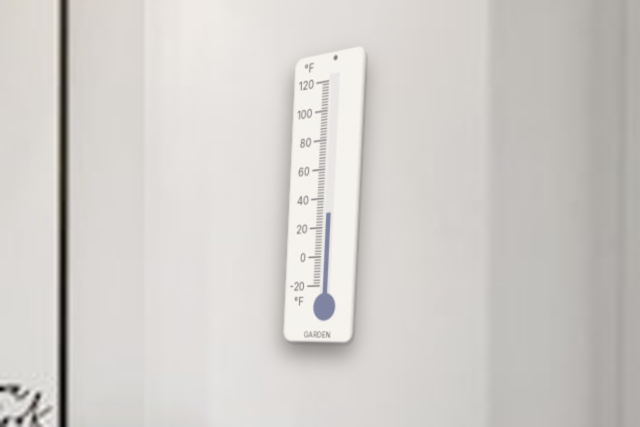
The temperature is value=30 unit=°F
